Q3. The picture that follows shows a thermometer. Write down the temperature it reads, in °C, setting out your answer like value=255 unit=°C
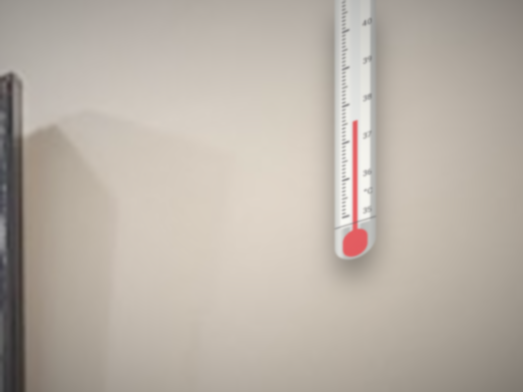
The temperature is value=37.5 unit=°C
